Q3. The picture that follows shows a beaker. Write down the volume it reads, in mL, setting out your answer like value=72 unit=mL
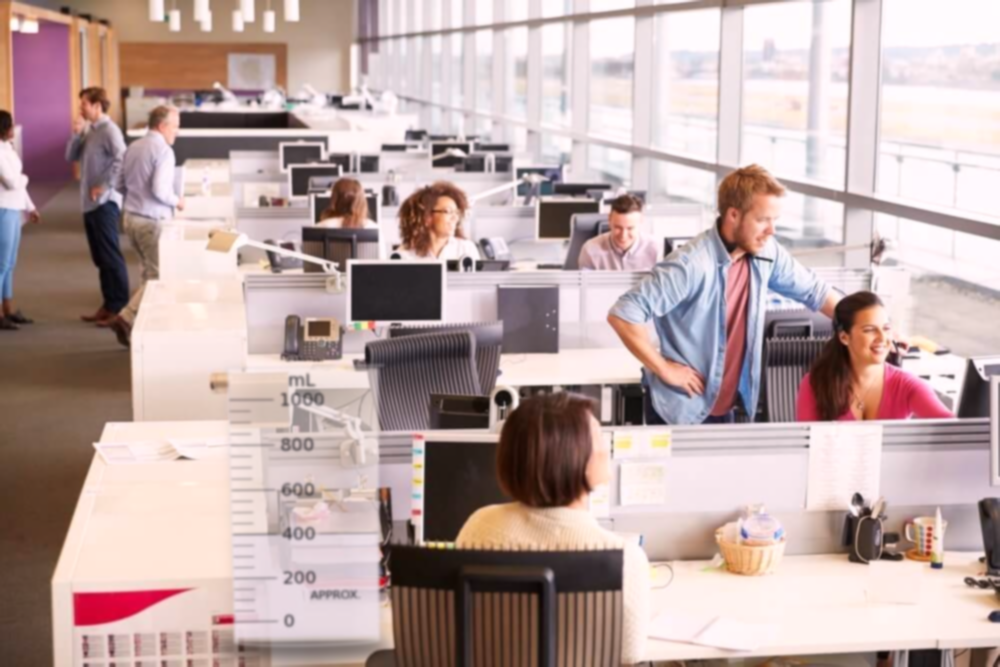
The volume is value=400 unit=mL
